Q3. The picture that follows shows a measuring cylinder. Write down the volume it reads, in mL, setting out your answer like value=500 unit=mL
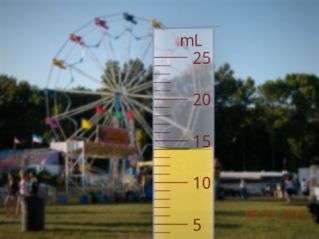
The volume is value=14 unit=mL
